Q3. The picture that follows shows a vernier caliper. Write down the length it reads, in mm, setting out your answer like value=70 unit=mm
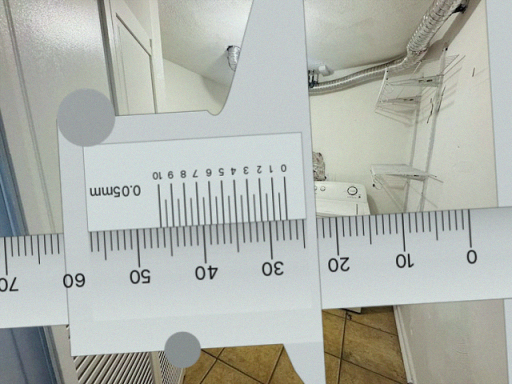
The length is value=27.4 unit=mm
